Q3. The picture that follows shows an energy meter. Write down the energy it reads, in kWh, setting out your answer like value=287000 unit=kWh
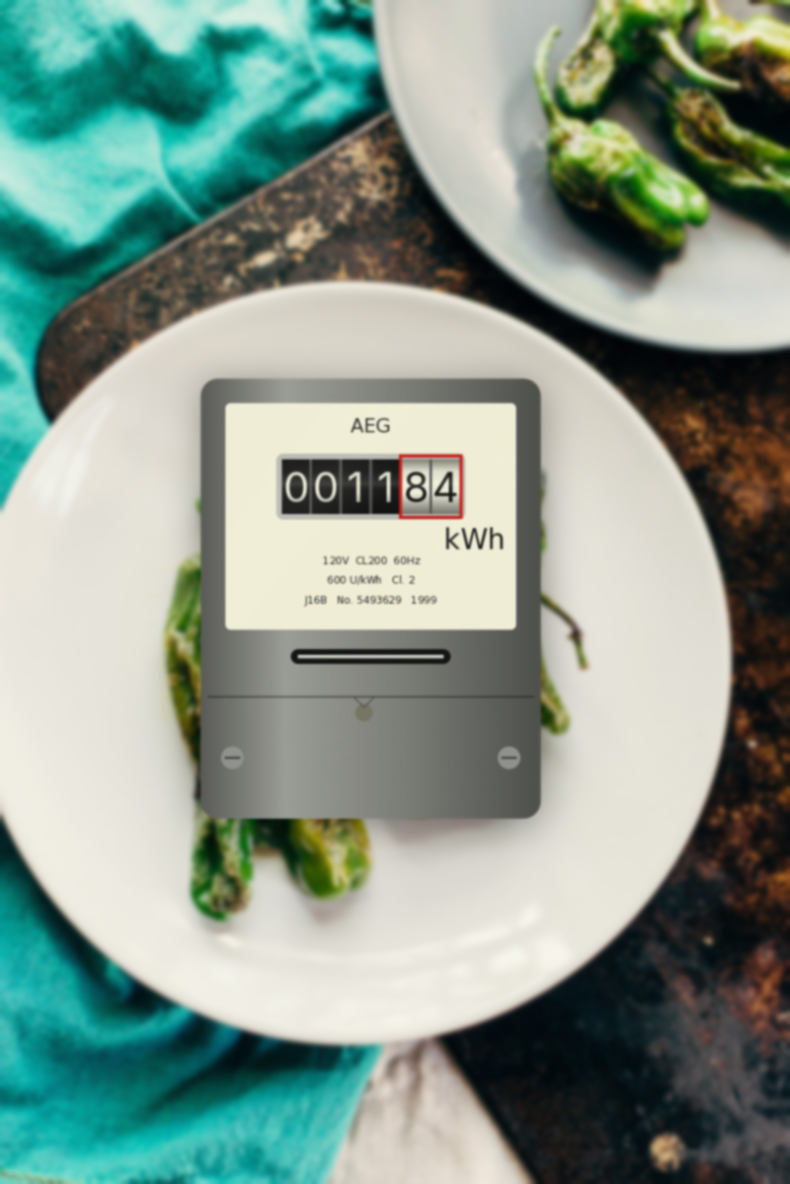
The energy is value=11.84 unit=kWh
